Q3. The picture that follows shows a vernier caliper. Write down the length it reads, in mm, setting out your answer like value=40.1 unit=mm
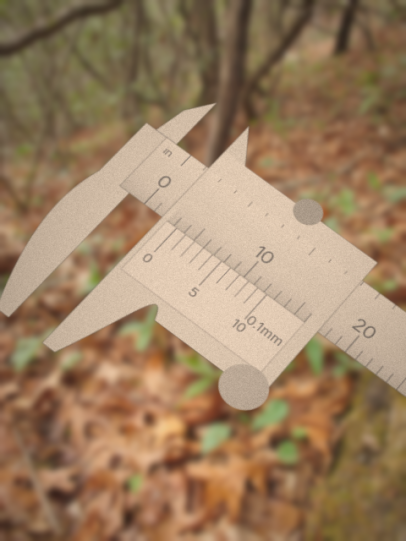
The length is value=3.3 unit=mm
